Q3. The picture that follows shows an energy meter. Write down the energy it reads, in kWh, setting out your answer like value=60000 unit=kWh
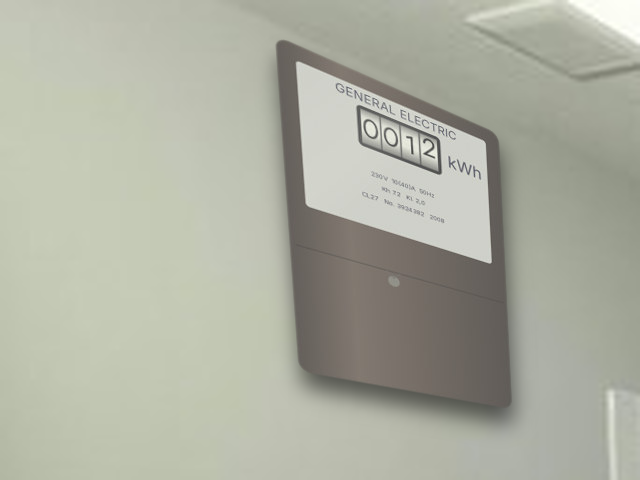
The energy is value=12 unit=kWh
